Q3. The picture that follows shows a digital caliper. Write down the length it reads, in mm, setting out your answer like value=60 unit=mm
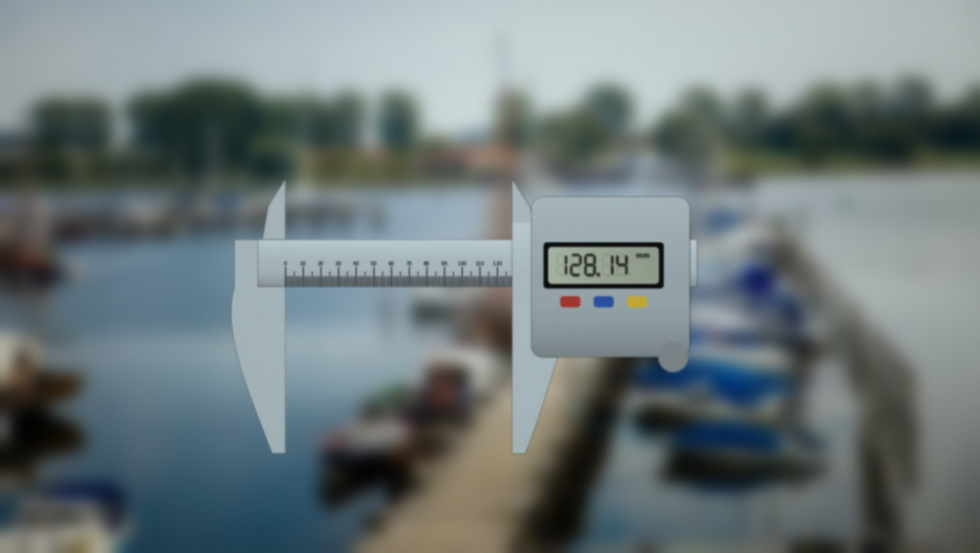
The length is value=128.14 unit=mm
